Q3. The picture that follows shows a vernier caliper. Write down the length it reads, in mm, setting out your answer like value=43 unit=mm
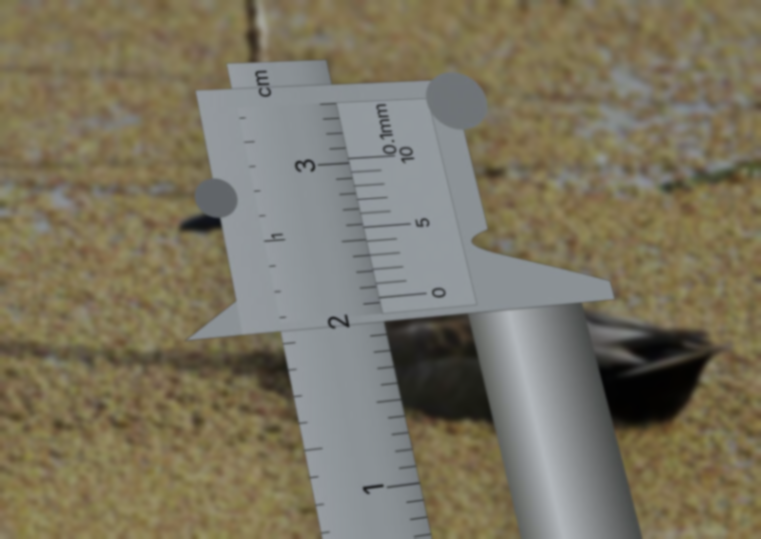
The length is value=21.3 unit=mm
